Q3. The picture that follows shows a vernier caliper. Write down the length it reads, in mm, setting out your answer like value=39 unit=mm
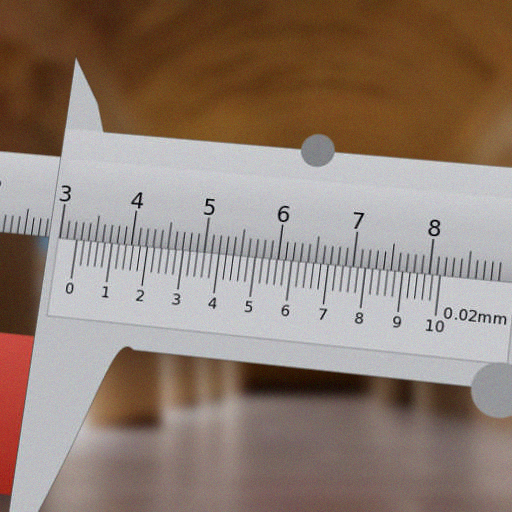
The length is value=32.4 unit=mm
